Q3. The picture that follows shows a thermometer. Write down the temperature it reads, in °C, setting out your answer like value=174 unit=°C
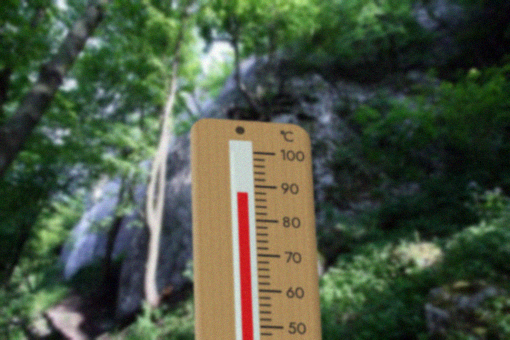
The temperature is value=88 unit=°C
